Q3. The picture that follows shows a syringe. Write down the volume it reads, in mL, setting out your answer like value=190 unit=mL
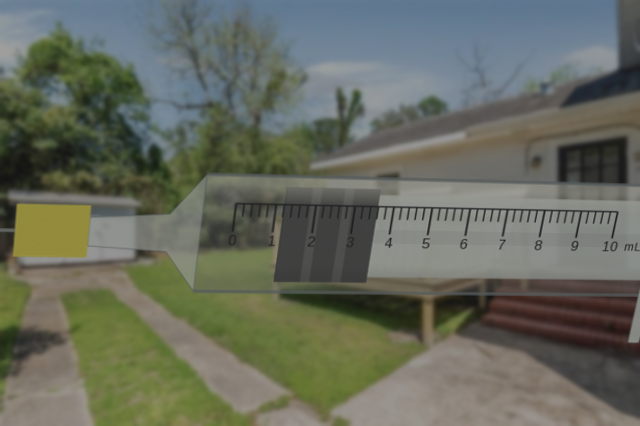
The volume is value=1.2 unit=mL
